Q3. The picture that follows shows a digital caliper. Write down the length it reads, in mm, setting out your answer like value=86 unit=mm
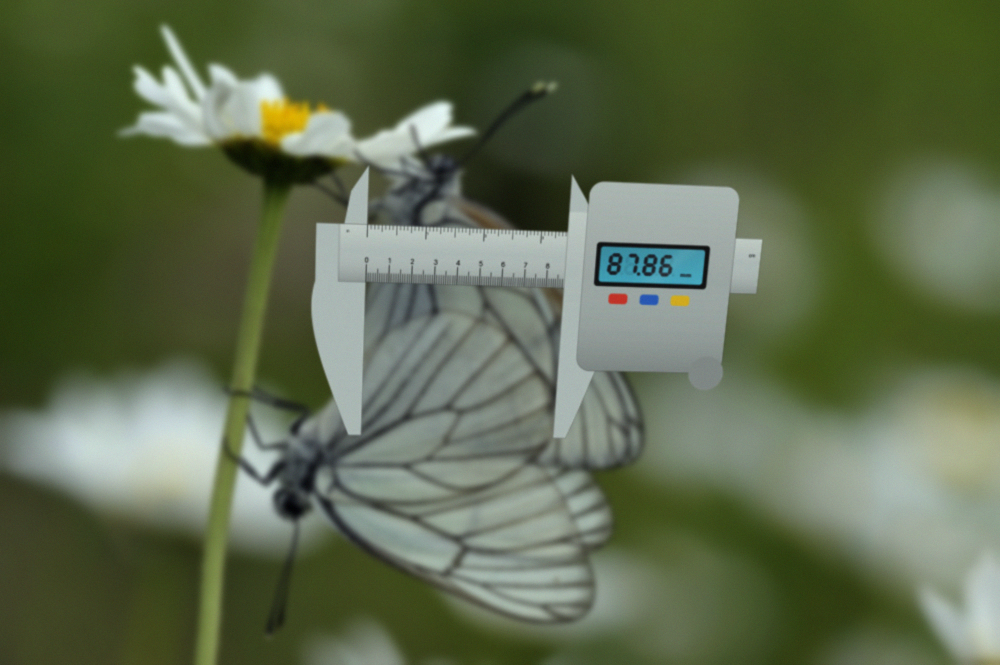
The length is value=87.86 unit=mm
